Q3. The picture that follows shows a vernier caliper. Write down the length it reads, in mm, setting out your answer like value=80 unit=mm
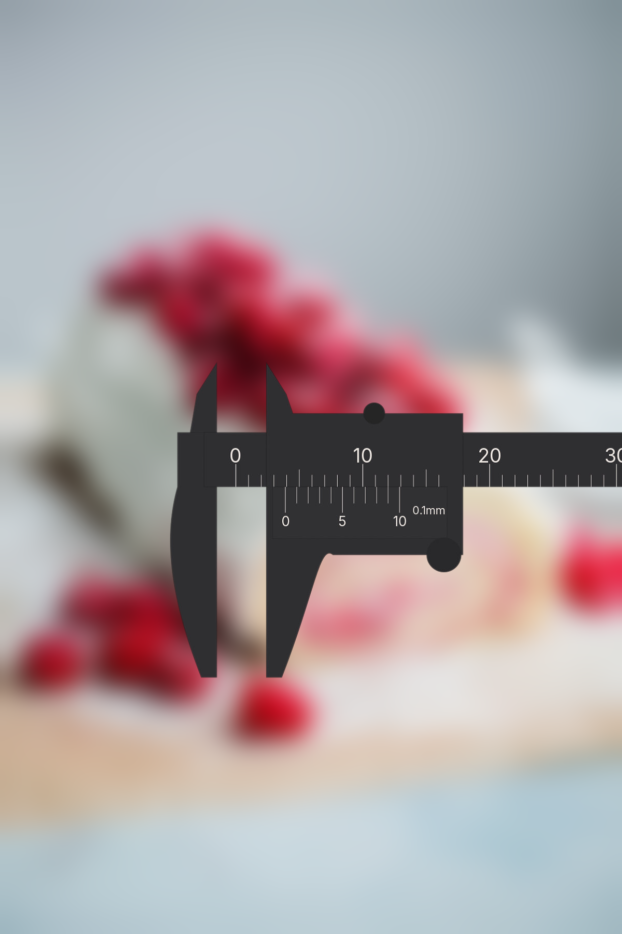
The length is value=3.9 unit=mm
